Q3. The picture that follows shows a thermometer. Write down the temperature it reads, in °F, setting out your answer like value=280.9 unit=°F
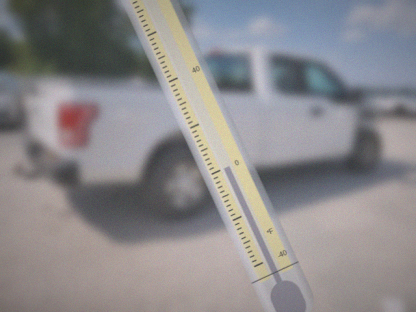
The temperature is value=0 unit=°F
